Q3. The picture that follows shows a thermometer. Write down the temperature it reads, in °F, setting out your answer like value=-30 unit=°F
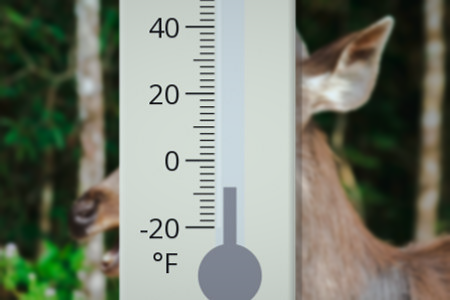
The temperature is value=-8 unit=°F
